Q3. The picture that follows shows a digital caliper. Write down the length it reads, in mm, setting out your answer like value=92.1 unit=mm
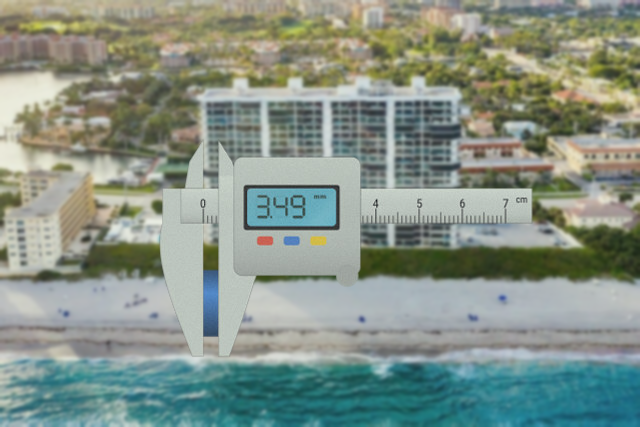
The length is value=3.49 unit=mm
